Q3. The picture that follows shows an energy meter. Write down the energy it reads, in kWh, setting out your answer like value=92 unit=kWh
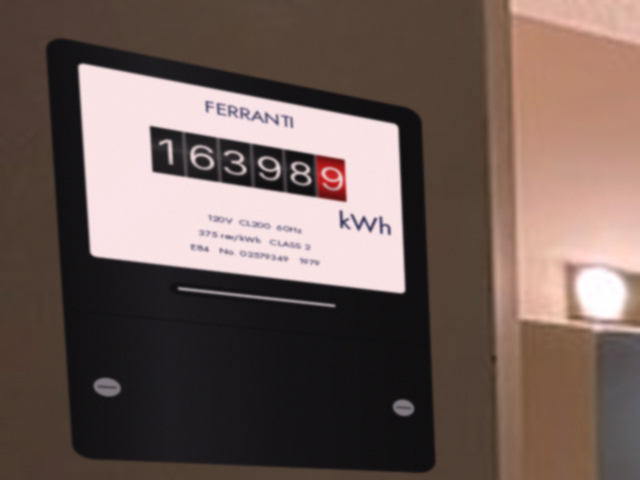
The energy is value=16398.9 unit=kWh
